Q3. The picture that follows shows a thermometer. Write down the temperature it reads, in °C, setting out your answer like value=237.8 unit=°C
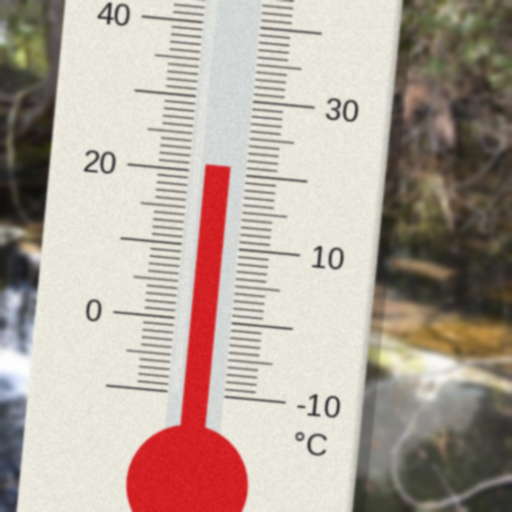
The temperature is value=21 unit=°C
